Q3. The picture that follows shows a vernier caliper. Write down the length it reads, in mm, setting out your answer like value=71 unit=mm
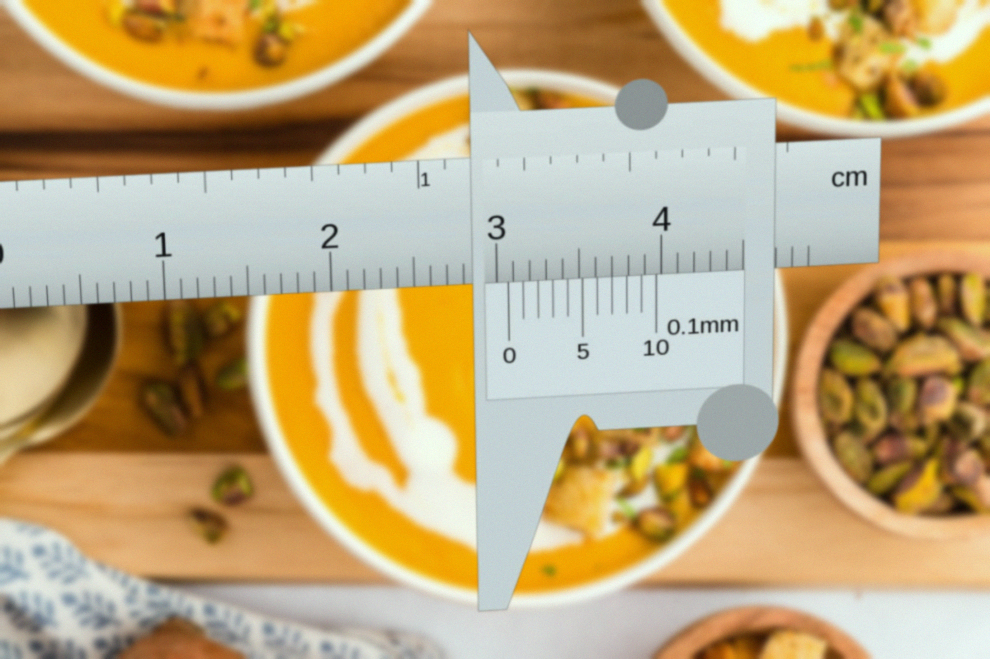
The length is value=30.7 unit=mm
